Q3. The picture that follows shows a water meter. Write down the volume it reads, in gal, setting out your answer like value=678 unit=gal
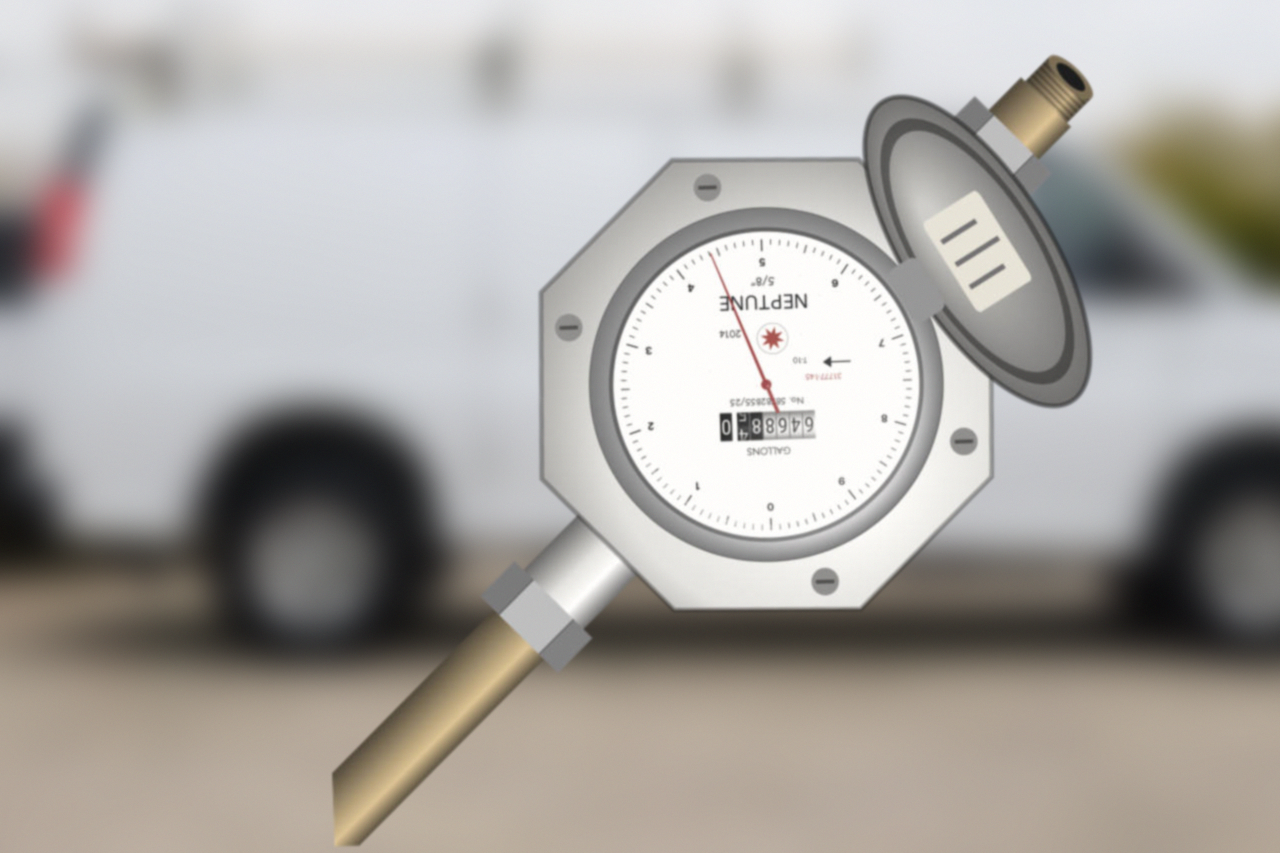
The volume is value=6468844.4 unit=gal
